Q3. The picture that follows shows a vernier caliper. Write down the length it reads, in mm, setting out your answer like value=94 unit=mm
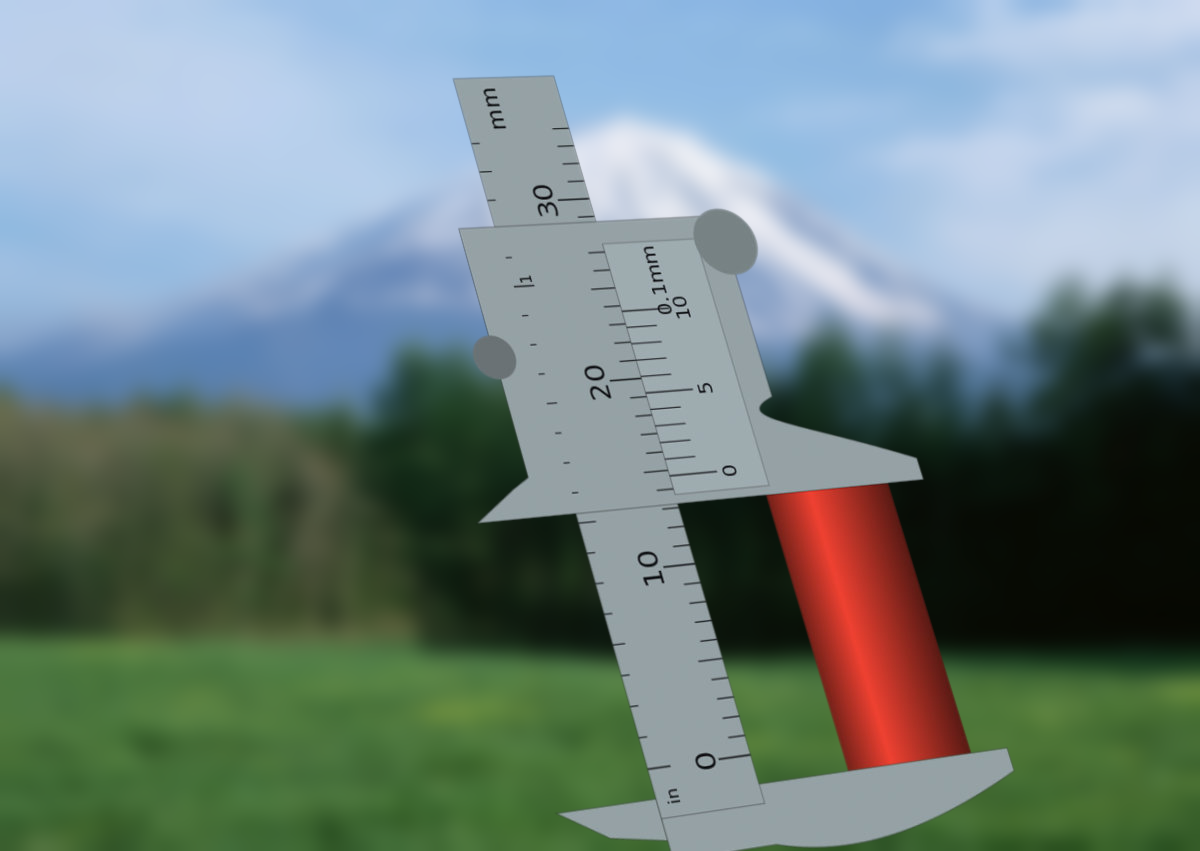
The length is value=14.7 unit=mm
